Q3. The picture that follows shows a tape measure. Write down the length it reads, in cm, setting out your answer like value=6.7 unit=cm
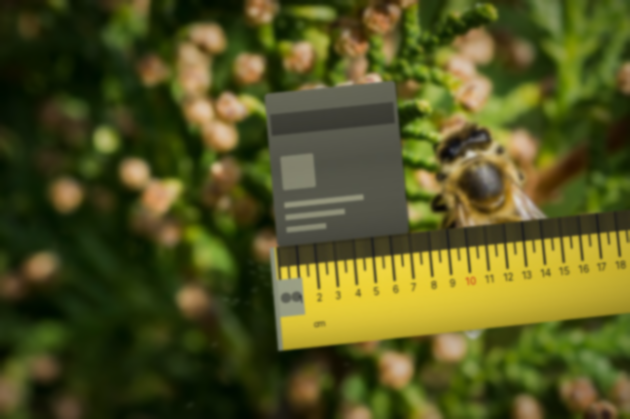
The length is value=7 unit=cm
